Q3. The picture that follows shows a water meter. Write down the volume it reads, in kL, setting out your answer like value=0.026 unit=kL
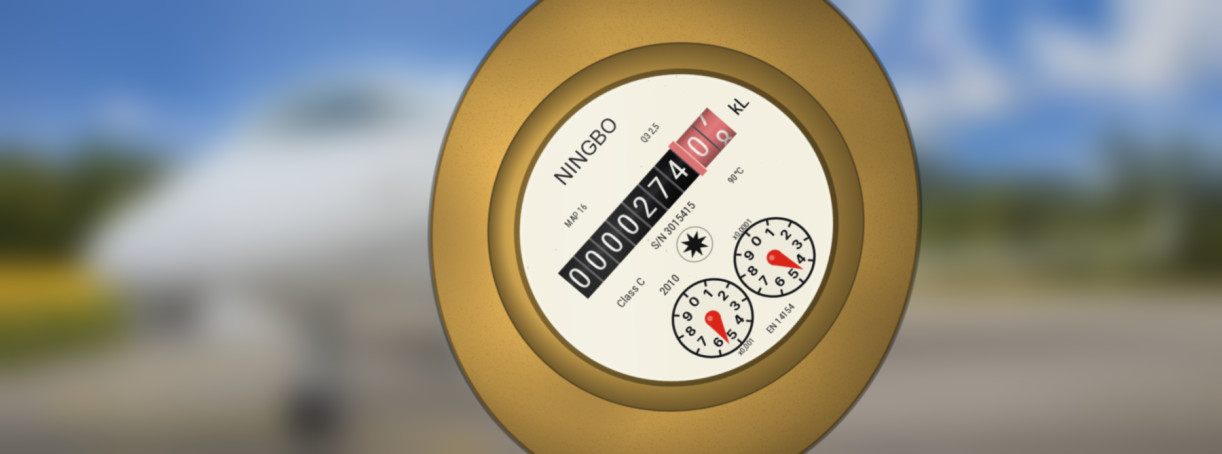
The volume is value=274.0754 unit=kL
